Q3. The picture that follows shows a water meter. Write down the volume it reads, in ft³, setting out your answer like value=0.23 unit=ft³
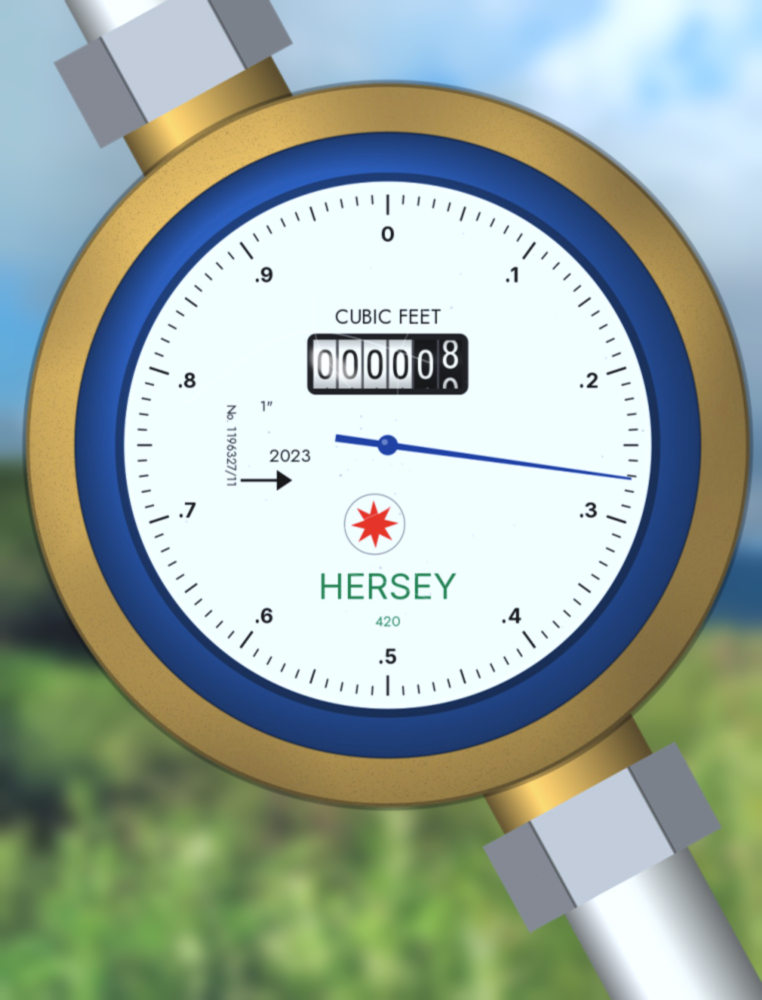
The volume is value=8.27 unit=ft³
